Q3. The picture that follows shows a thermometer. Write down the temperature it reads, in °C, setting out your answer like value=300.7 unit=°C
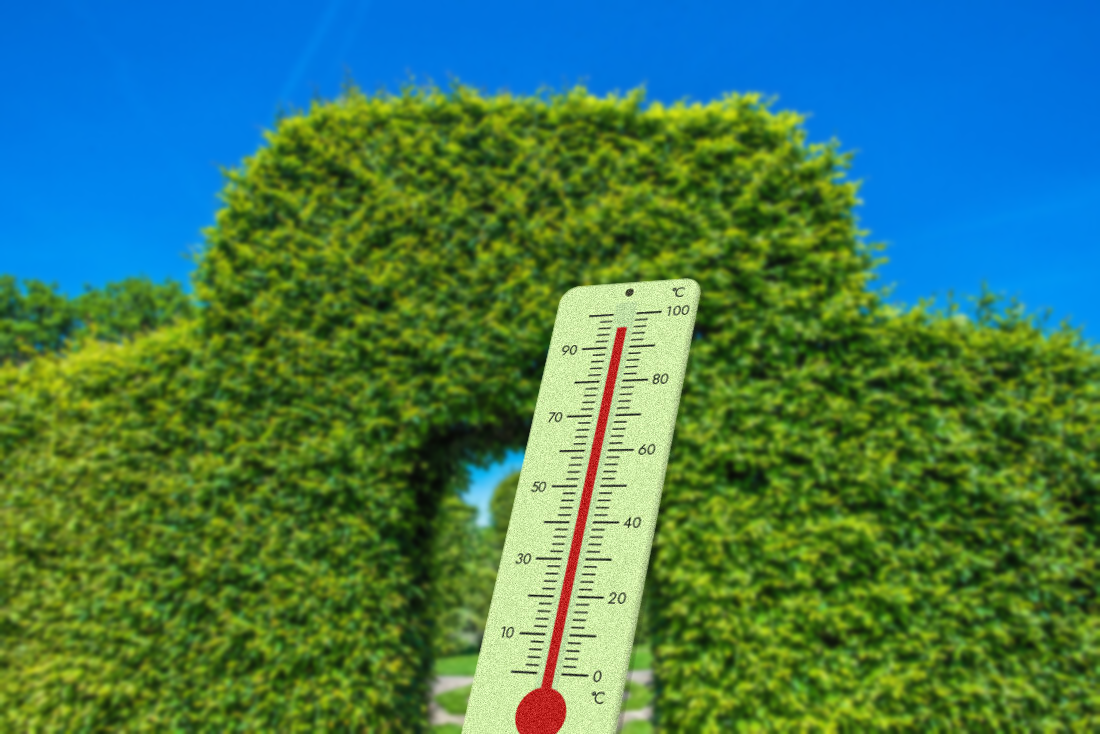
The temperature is value=96 unit=°C
